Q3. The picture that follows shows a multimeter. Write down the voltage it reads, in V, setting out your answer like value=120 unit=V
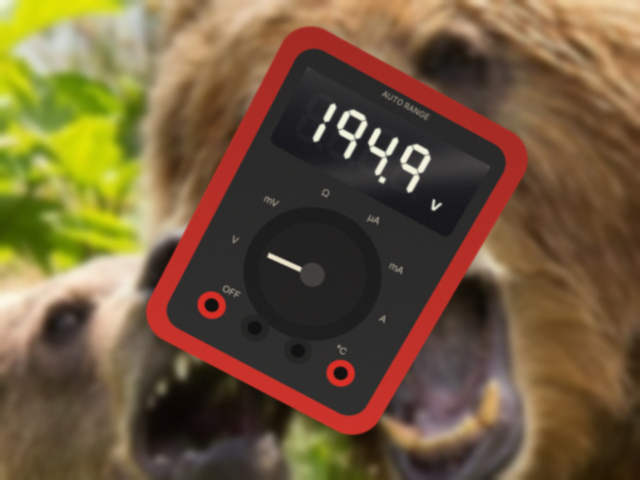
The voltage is value=194.9 unit=V
